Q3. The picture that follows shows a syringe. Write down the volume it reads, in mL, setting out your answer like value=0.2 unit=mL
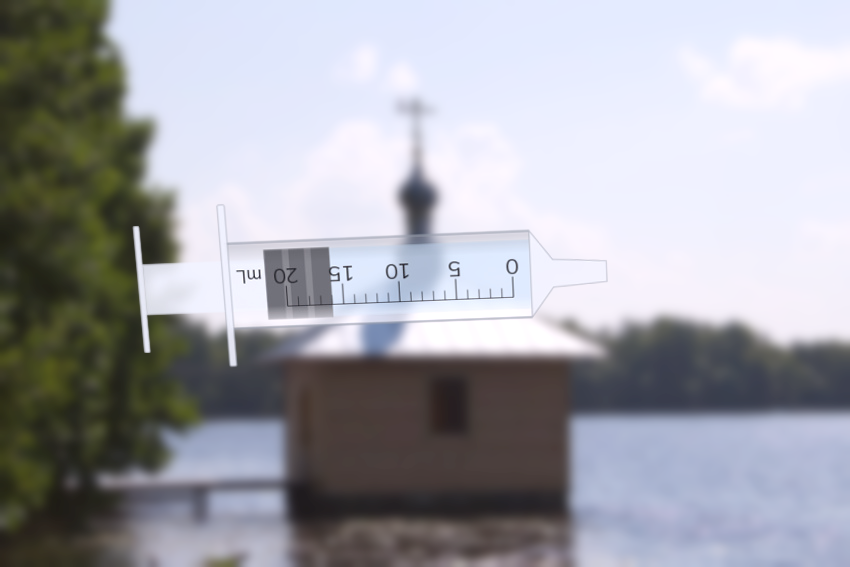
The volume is value=16 unit=mL
